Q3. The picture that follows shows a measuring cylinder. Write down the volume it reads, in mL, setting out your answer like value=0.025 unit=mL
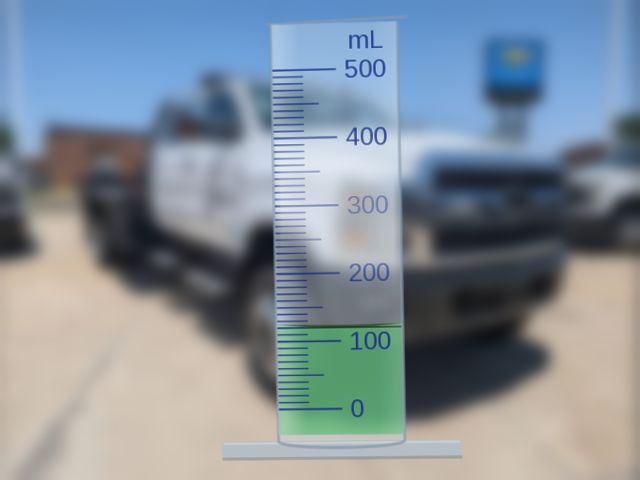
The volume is value=120 unit=mL
